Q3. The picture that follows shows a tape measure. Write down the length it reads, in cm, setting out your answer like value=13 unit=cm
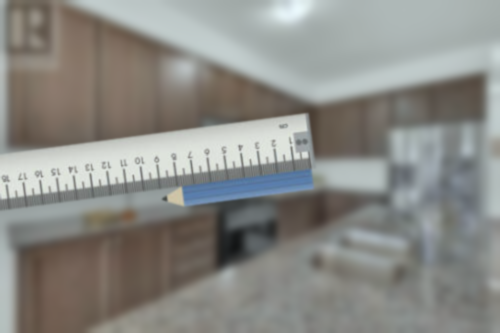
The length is value=9 unit=cm
